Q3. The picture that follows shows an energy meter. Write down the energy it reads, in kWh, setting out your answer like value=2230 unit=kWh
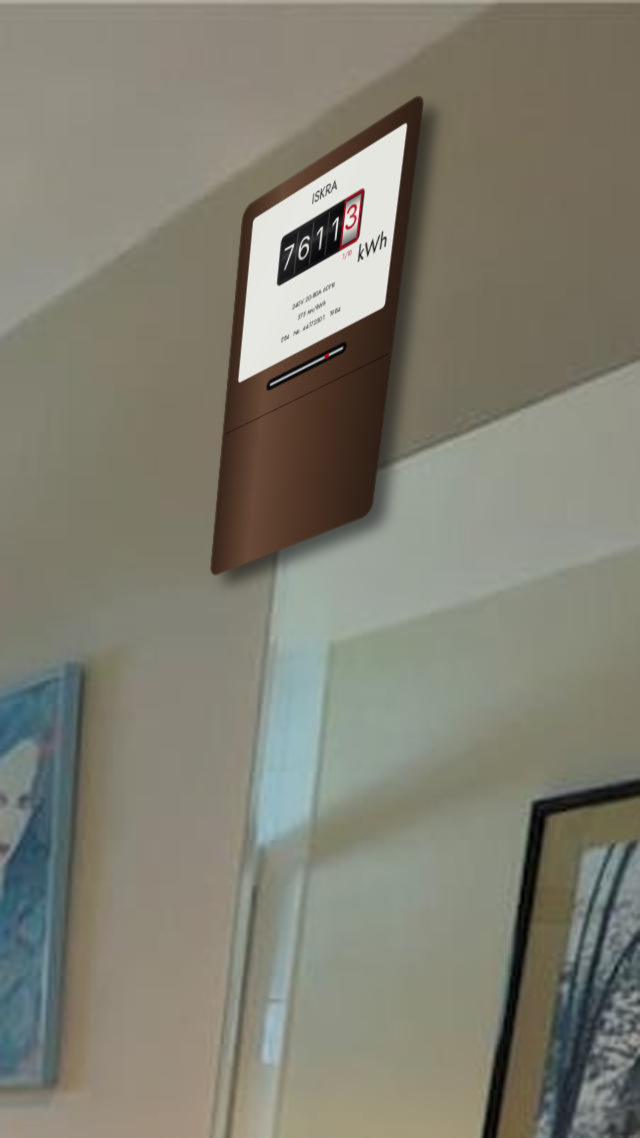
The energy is value=7611.3 unit=kWh
